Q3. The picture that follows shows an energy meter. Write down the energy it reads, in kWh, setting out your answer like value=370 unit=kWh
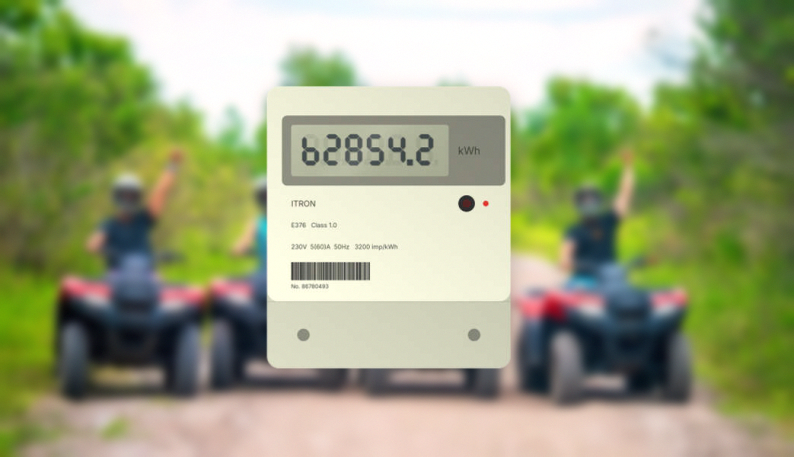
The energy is value=62854.2 unit=kWh
